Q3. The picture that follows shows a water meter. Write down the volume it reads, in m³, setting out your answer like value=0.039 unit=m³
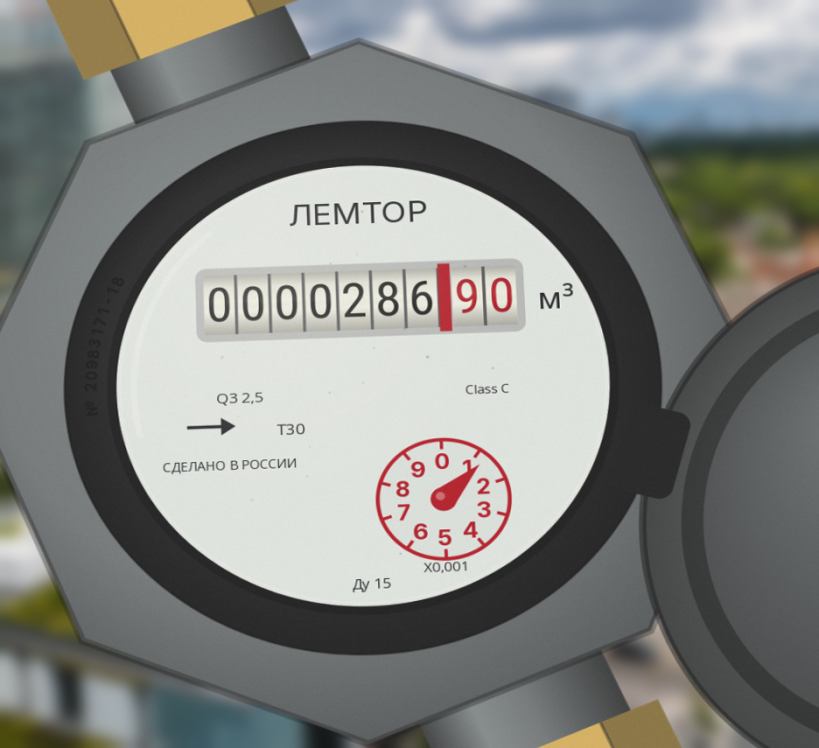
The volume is value=286.901 unit=m³
